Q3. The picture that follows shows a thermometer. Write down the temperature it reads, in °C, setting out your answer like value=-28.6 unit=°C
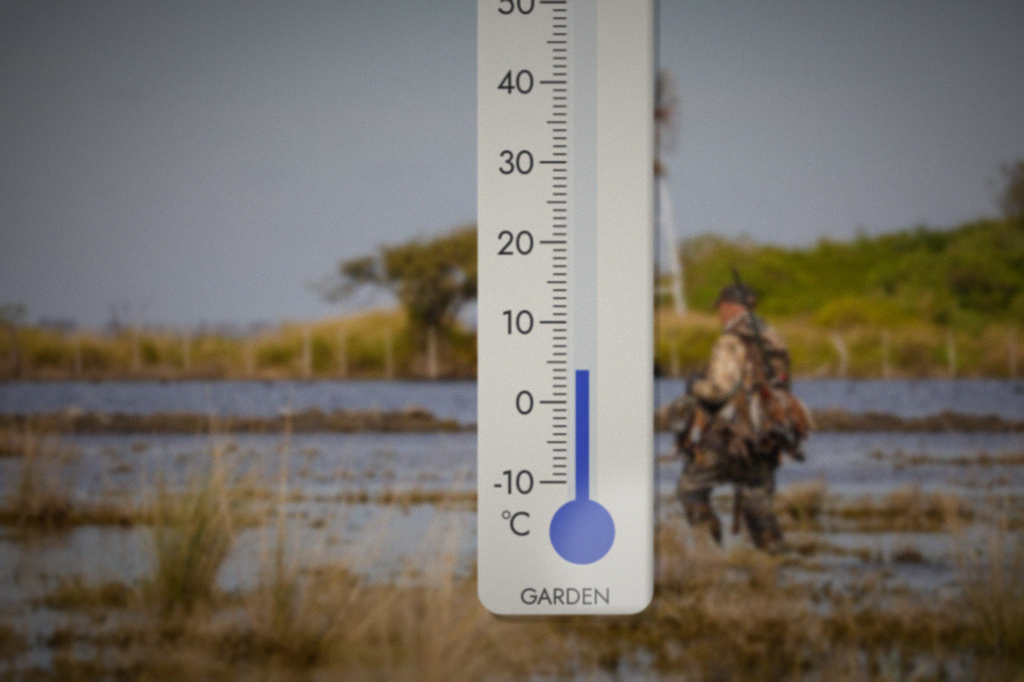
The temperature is value=4 unit=°C
